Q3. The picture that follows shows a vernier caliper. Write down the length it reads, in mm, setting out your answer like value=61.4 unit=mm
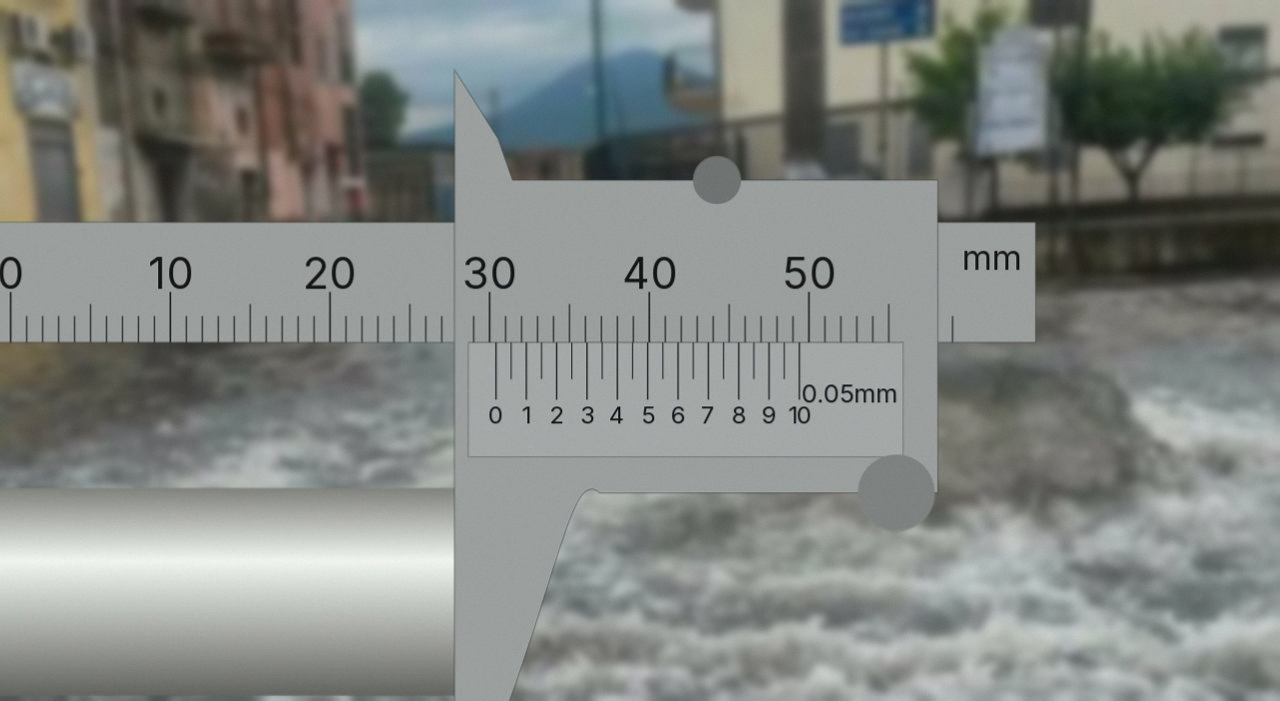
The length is value=30.4 unit=mm
